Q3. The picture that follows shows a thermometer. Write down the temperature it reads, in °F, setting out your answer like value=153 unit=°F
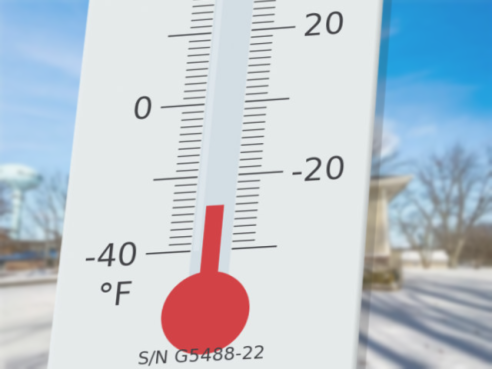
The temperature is value=-28 unit=°F
